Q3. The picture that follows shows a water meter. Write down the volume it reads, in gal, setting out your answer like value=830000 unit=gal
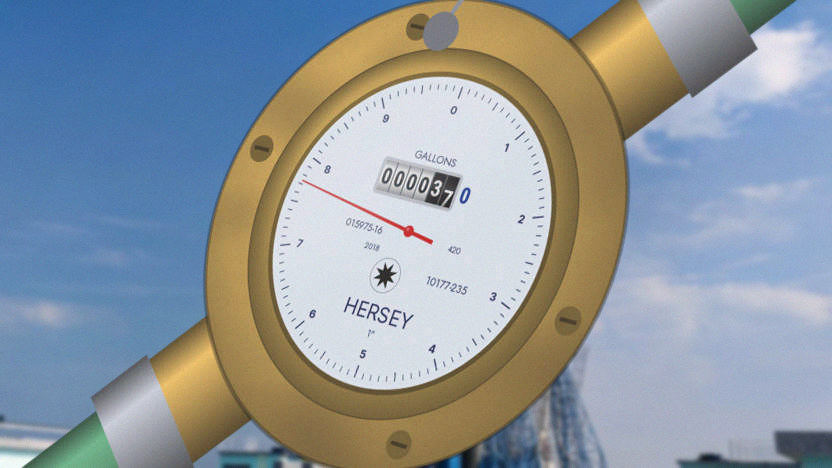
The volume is value=367.7 unit=gal
